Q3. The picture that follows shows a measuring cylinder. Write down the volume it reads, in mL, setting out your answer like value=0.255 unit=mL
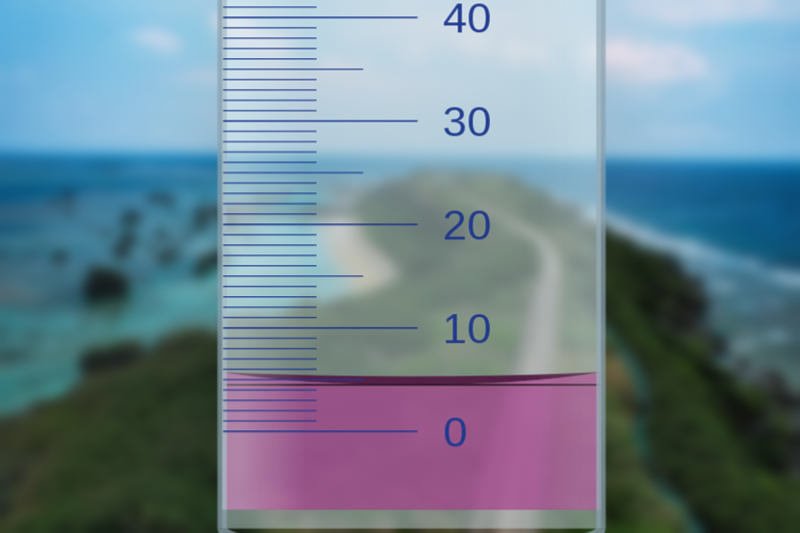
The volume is value=4.5 unit=mL
